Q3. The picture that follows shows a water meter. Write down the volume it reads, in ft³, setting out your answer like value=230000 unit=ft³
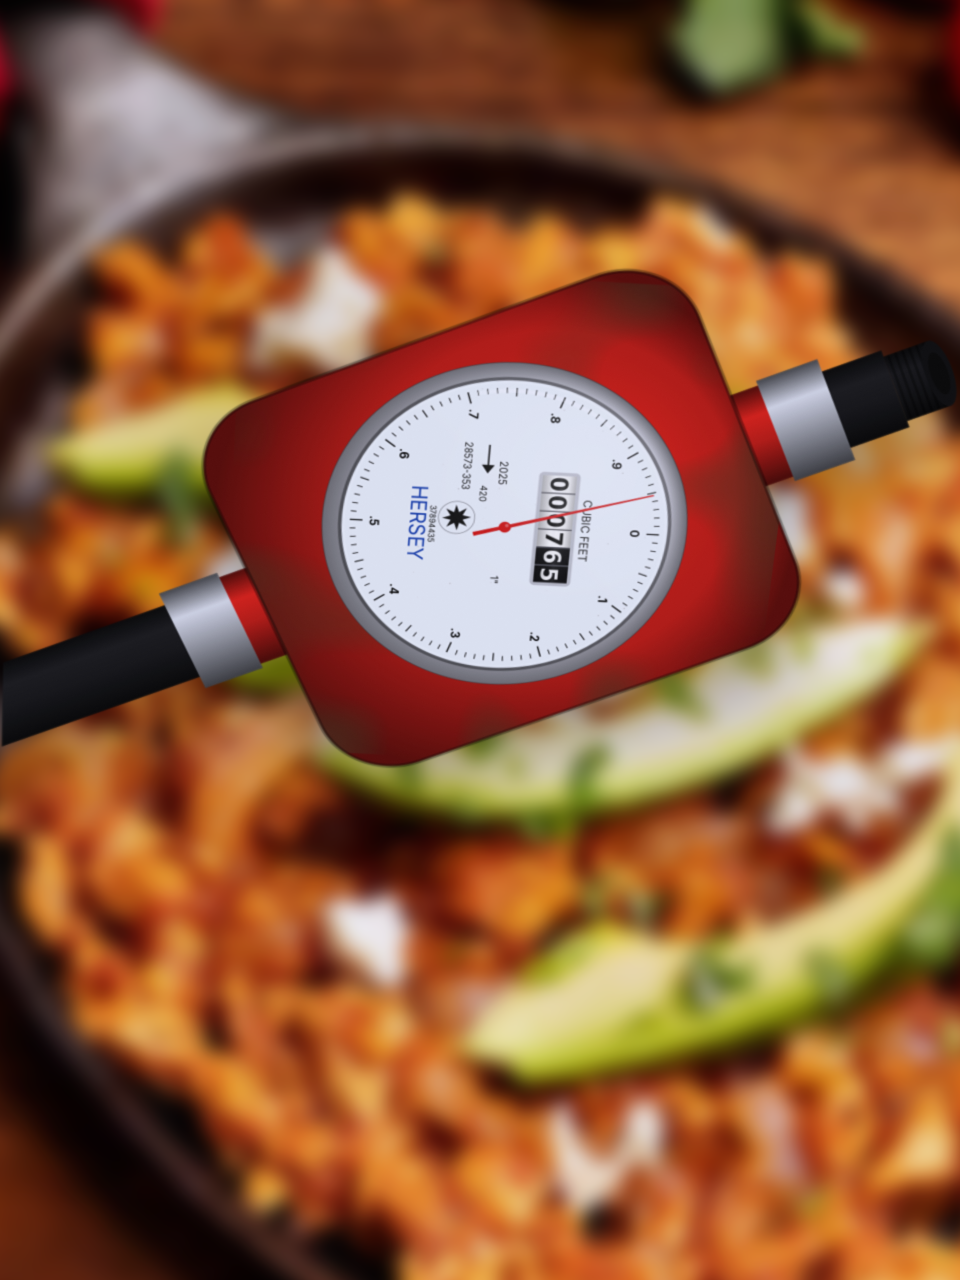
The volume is value=764.95 unit=ft³
